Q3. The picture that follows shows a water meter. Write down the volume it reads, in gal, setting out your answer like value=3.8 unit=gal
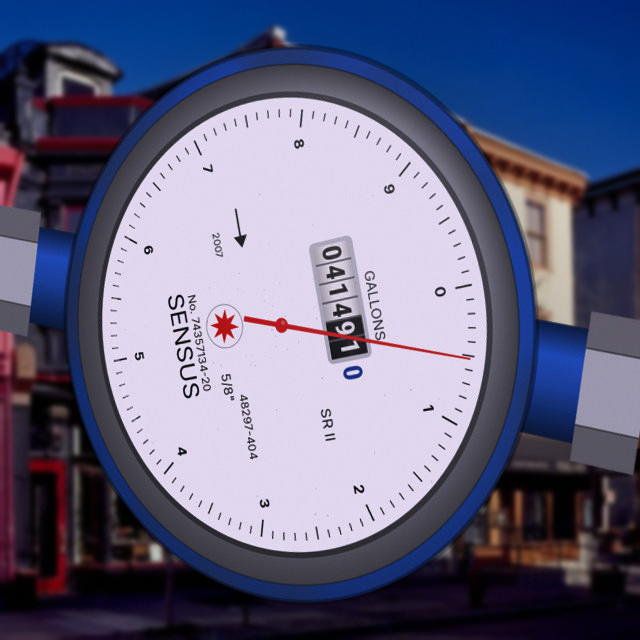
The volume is value=414910.5 unit=gal
